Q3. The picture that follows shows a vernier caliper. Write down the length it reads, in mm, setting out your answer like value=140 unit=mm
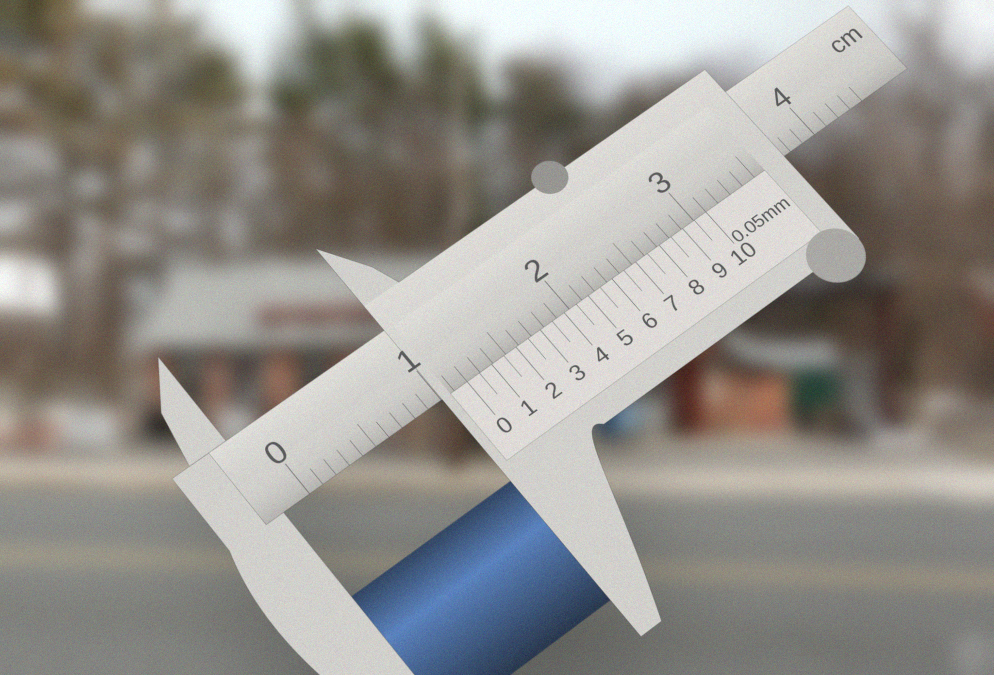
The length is value=12.0 unit=mm
